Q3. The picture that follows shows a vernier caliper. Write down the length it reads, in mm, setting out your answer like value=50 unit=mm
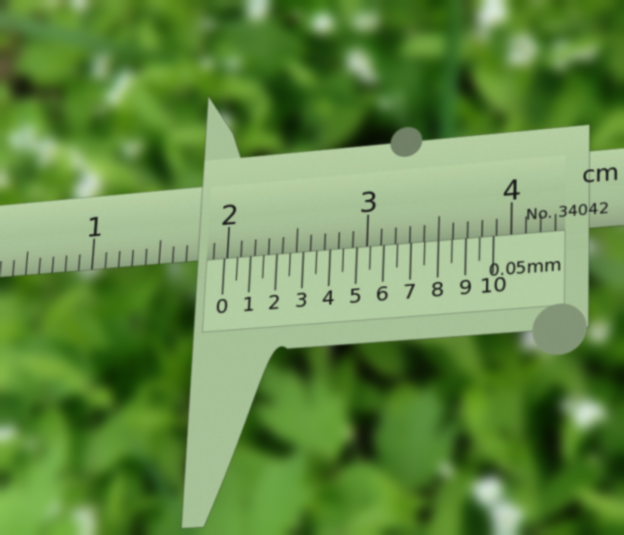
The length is value=19.8 unit=mm
